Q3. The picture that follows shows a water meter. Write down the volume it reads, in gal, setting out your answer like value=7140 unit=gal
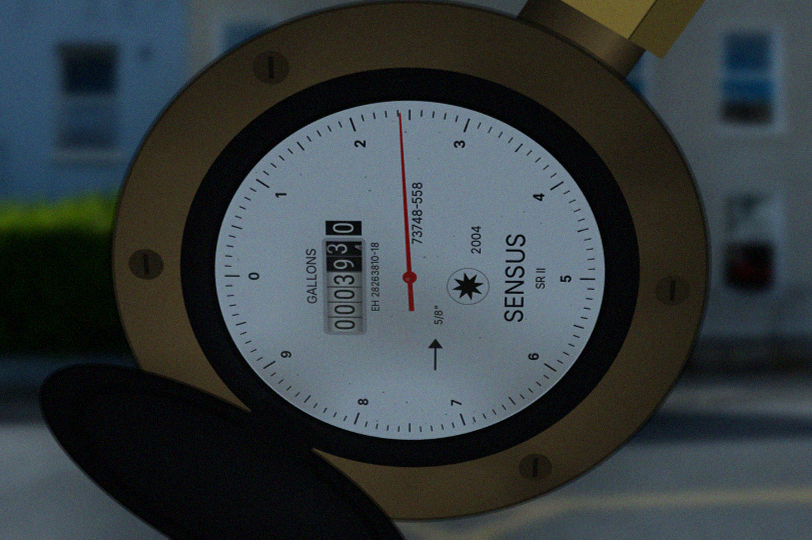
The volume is value=3932.4 unit=gal
